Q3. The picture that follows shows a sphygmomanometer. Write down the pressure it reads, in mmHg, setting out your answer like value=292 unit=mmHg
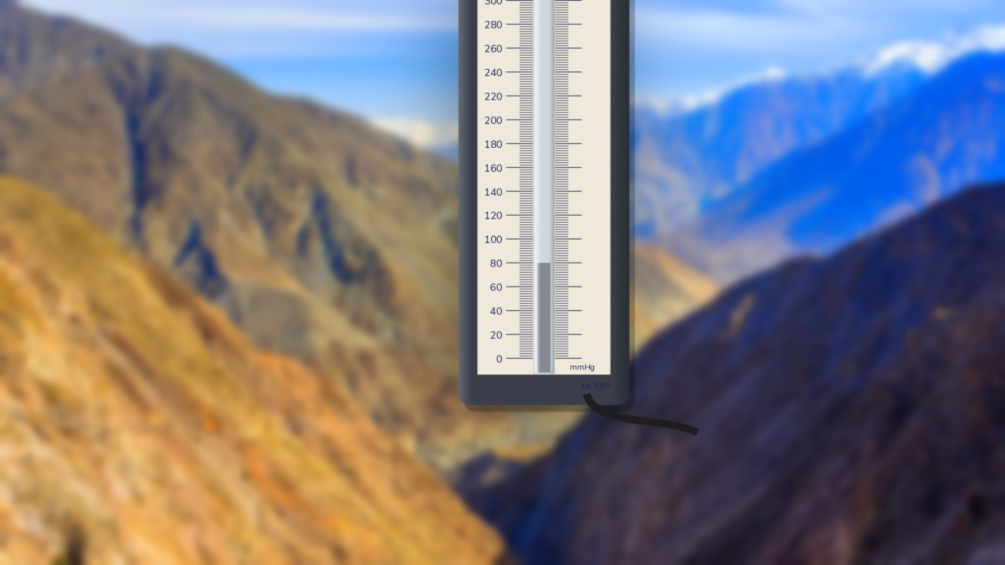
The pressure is value=80 unit=mmHg
